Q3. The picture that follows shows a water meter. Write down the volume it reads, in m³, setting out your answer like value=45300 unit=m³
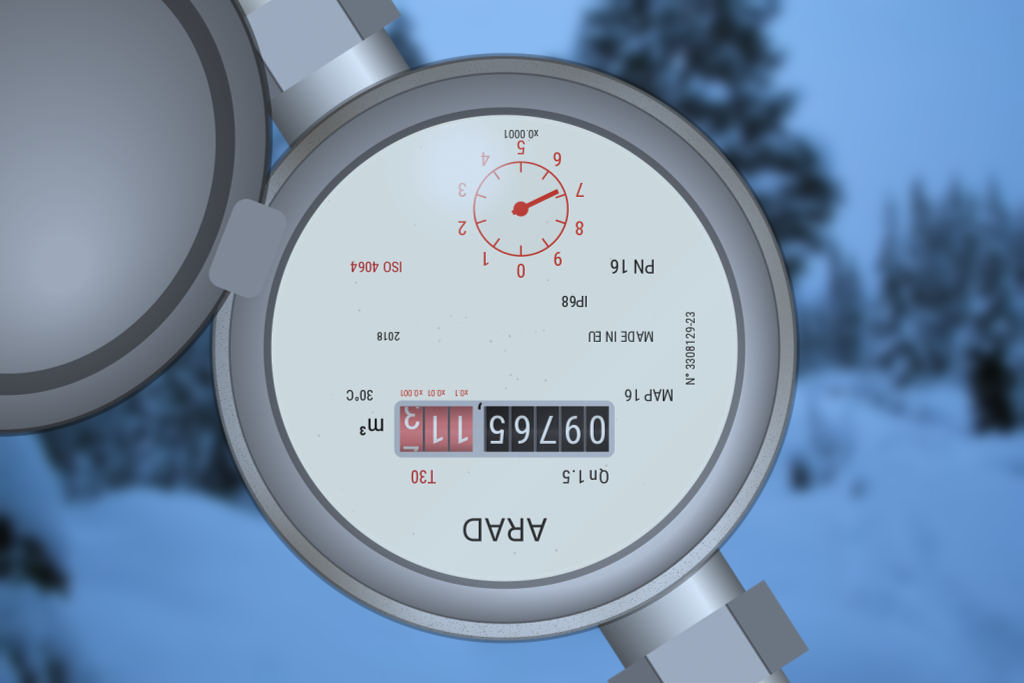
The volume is value=9765.1126 unit=m³
